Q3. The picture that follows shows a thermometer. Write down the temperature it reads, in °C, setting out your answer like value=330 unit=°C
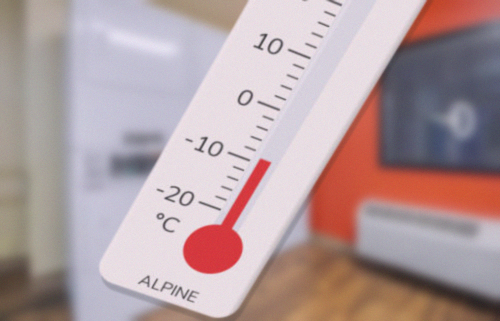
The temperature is value=-9 unit=°C
